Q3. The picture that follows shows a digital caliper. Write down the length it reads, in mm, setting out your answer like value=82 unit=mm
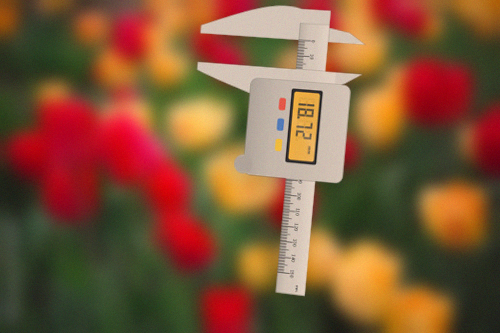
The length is value=18.72 unit=mm
